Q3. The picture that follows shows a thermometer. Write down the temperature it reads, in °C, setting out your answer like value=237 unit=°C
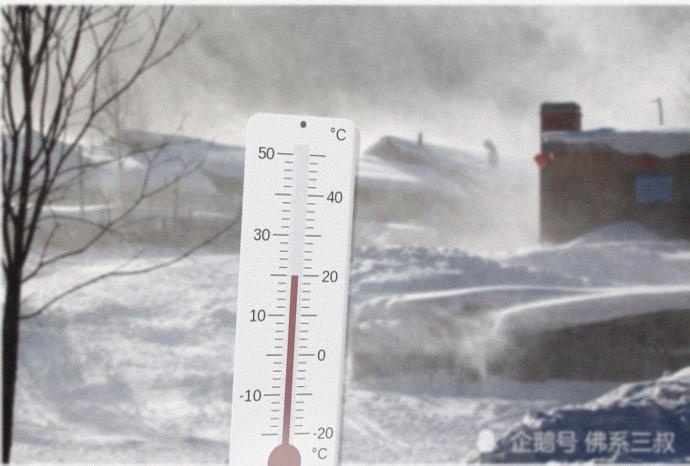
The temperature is value=20 unit=°C
